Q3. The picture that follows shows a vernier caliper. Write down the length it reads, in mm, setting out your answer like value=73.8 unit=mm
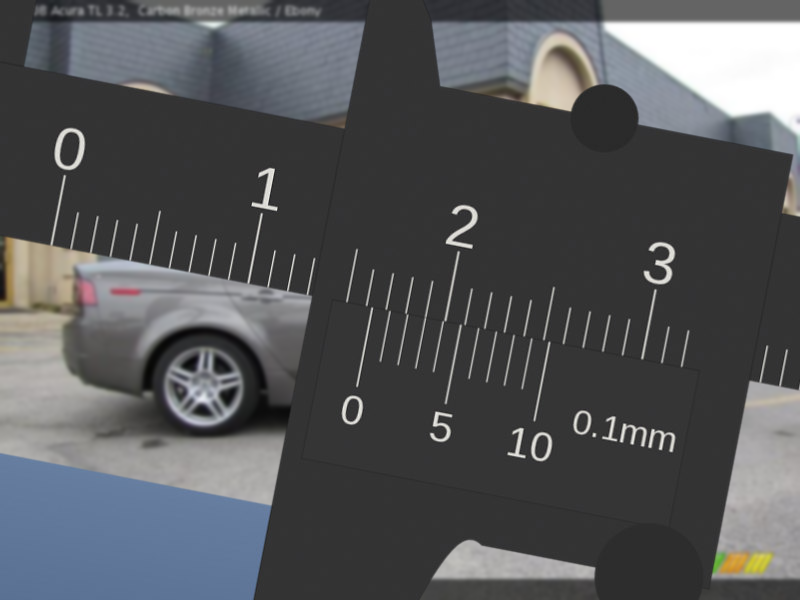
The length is value=16.3 unit=mm
